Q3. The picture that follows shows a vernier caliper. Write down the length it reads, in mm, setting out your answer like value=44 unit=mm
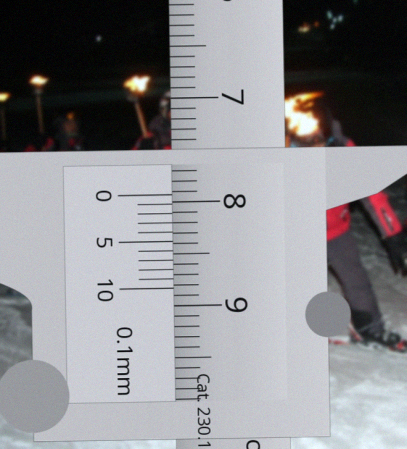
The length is value=79.3 unit=mm
